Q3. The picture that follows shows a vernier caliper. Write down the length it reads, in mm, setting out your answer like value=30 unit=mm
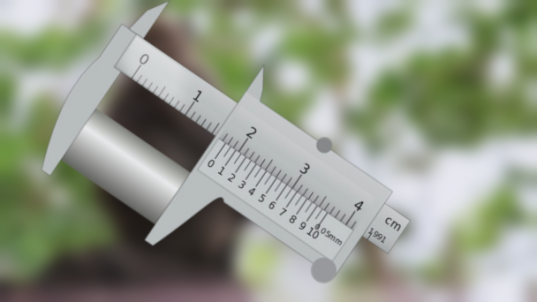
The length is value=17.6 unit=mm
